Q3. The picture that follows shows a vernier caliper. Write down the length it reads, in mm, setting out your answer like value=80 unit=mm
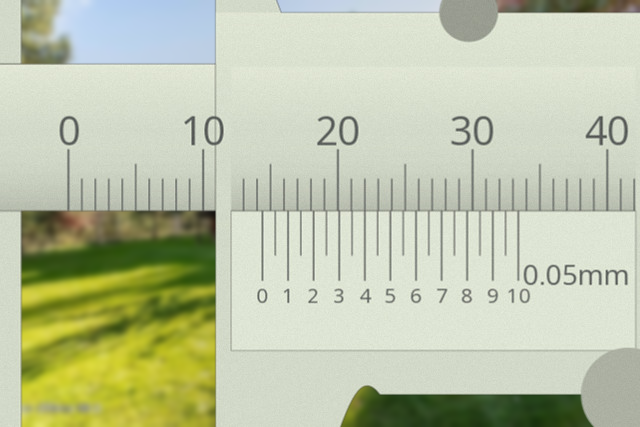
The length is value=14.4 unit=mm
